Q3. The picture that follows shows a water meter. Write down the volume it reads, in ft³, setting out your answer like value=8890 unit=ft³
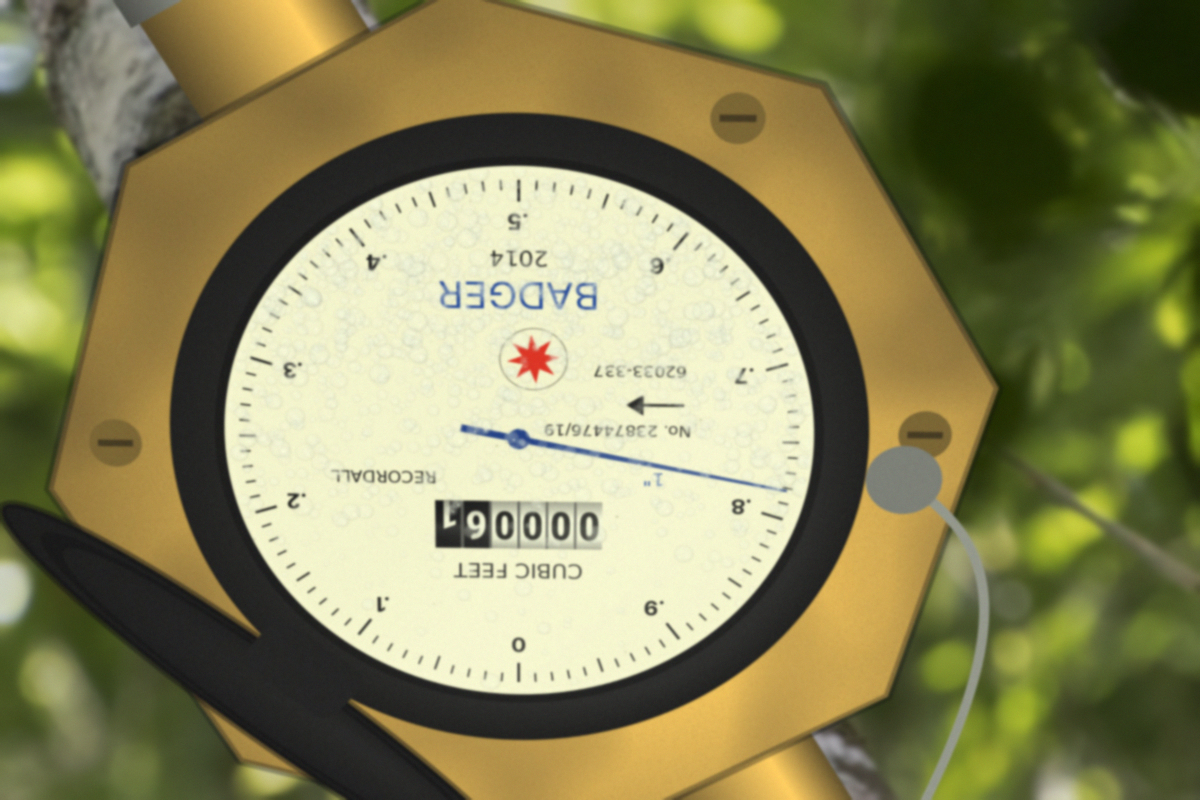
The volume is value=60.78 unit=ft³
